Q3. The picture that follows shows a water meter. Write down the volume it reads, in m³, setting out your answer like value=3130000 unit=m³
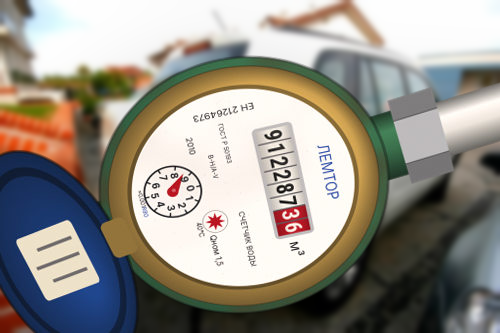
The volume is value=912287.368 unit=m³
